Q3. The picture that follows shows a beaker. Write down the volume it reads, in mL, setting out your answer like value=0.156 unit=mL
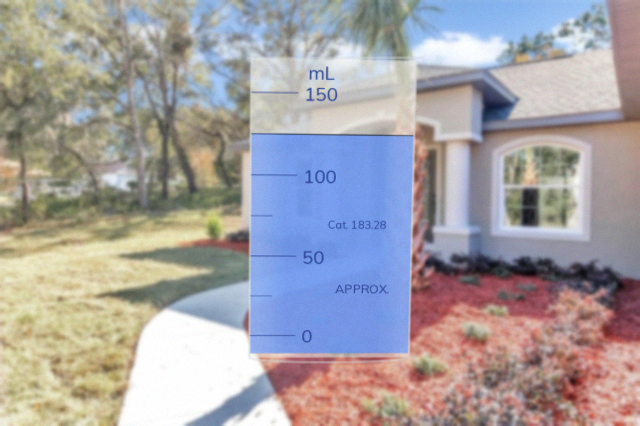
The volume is value=125 unit=mL
